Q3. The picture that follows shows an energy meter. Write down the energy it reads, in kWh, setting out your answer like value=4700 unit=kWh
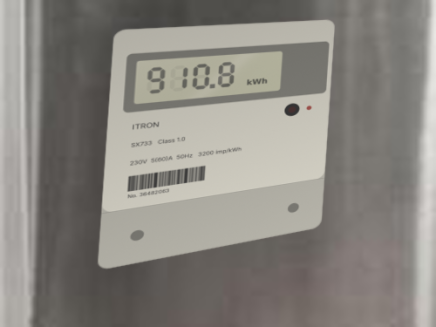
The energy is value=910.8 unit=kWh
